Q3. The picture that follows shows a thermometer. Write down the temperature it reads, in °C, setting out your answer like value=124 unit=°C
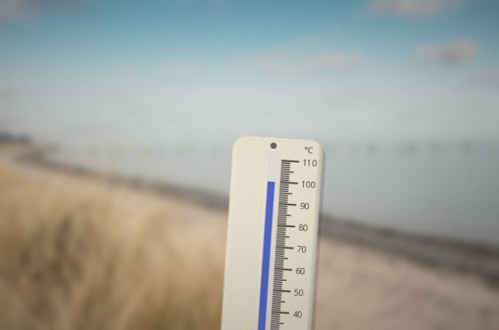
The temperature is value=100 unit=°C
